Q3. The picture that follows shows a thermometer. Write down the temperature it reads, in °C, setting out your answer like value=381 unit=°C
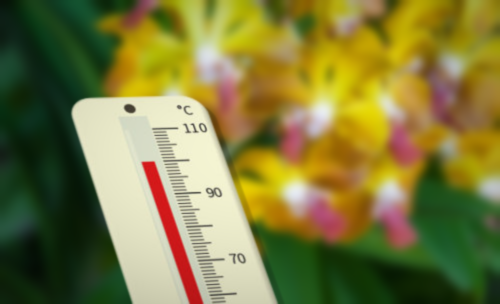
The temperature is value=100 unit=°C
